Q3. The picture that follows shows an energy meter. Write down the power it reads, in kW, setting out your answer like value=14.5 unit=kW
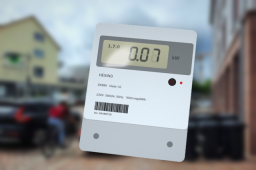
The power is value=0.07 unit=kW
